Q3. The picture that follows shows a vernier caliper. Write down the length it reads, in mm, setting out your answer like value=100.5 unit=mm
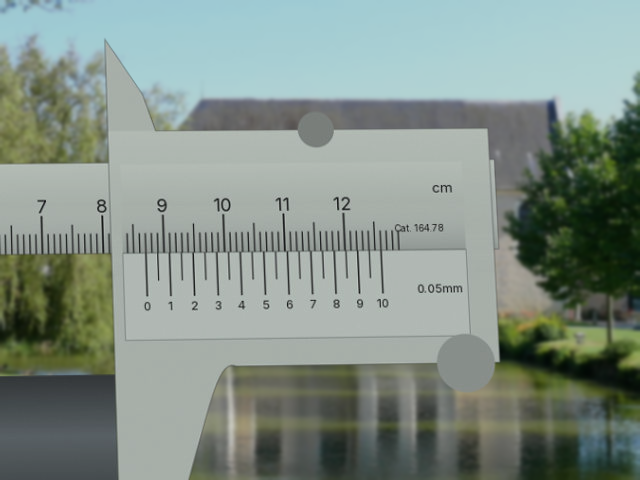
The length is value=87.0 unit=mm
